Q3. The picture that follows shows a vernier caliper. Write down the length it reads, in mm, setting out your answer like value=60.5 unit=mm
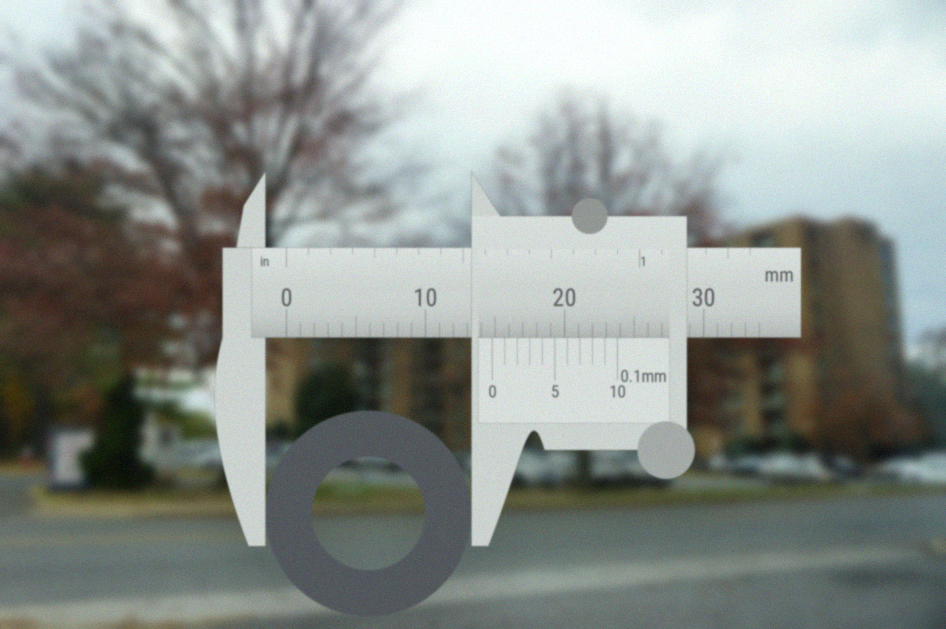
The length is value=14.8 unit=mm
